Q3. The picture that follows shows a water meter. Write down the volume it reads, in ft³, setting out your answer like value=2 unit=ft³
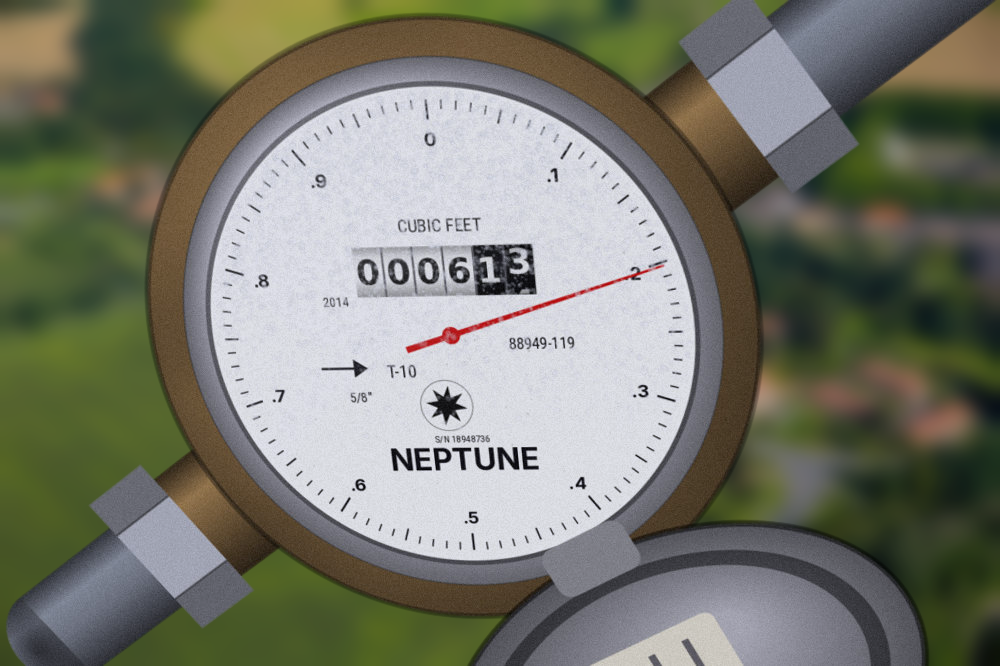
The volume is value=613.20 unit=ft³
